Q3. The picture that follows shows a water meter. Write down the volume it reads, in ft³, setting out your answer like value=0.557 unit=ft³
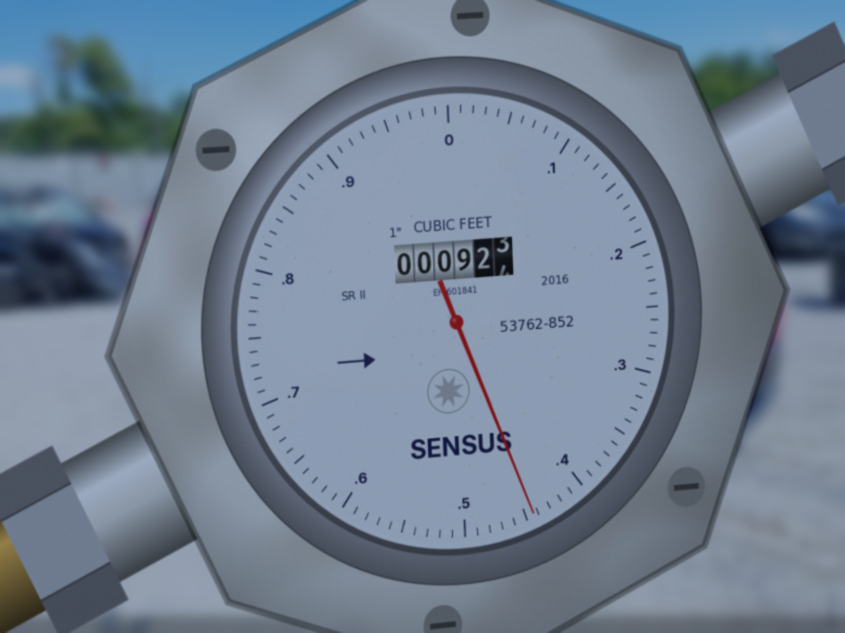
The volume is value=923.44 unit=ft³
